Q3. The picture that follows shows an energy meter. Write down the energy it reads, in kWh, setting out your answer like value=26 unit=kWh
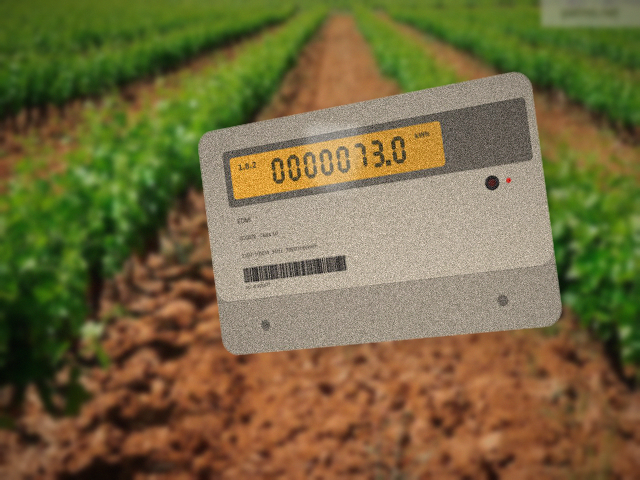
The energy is value=73.0 unit=kWh
